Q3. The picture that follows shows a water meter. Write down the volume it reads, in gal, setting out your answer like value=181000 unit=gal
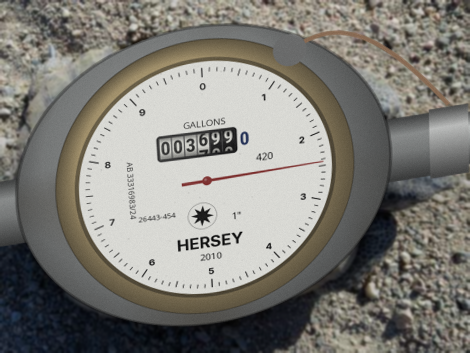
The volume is value=36992.4 unit=gal
